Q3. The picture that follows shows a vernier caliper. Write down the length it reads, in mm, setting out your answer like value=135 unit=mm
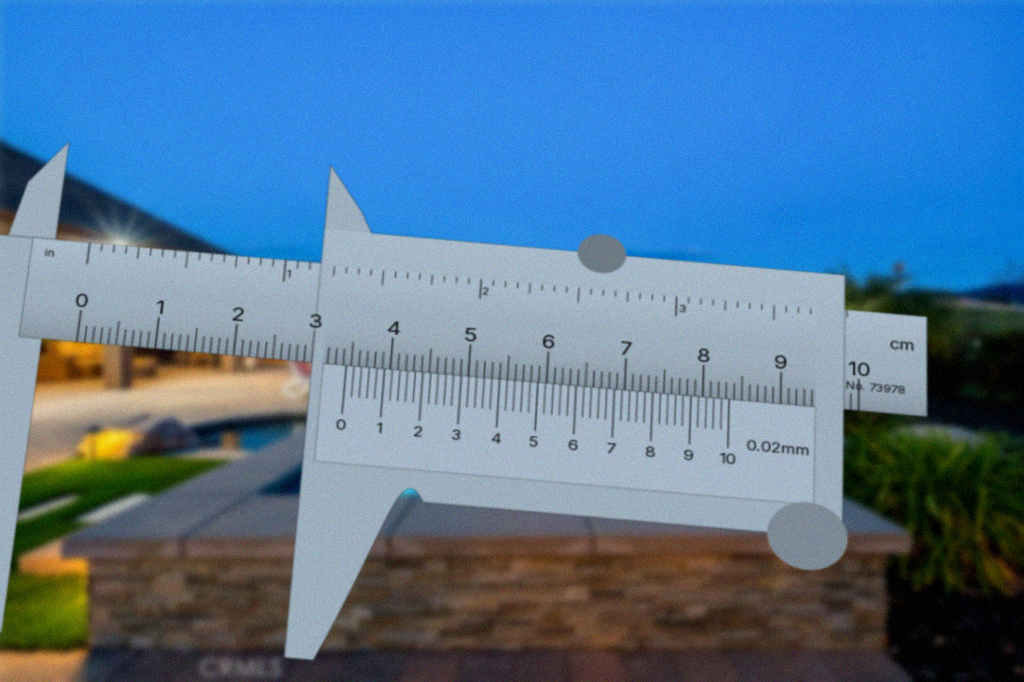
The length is value=34.4 unit=mm
